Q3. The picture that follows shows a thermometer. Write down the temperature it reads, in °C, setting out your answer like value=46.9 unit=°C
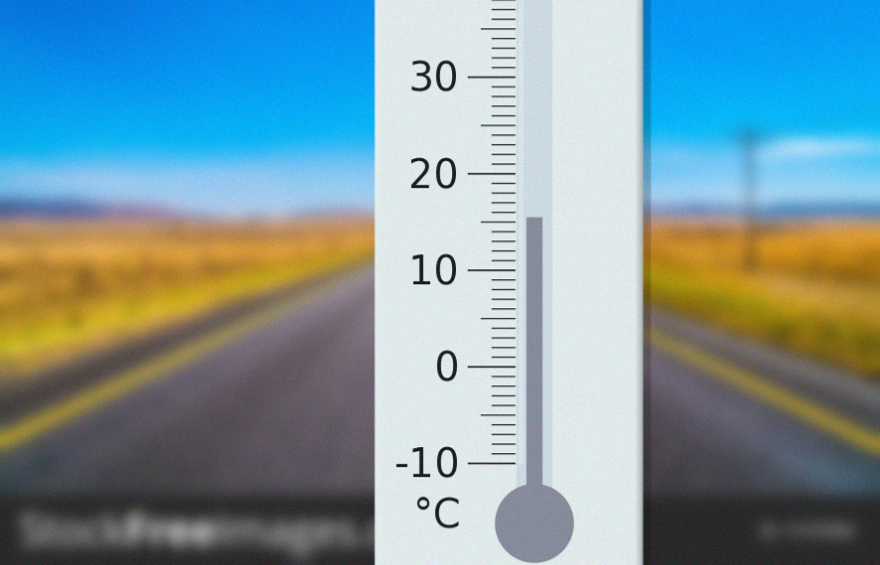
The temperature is value=15.5 unit=°C
